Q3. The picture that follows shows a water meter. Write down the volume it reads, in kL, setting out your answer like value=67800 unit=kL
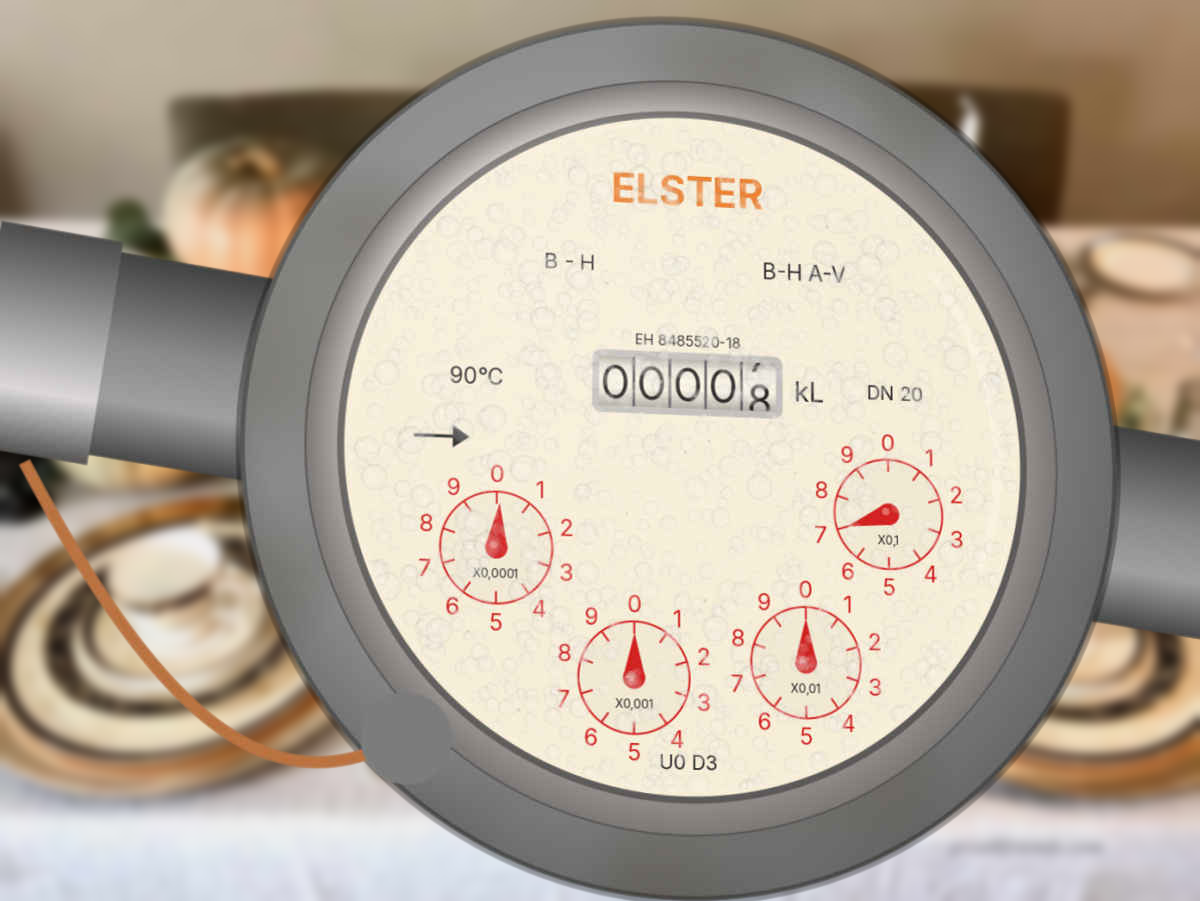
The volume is value=7.7000 unit=kL
